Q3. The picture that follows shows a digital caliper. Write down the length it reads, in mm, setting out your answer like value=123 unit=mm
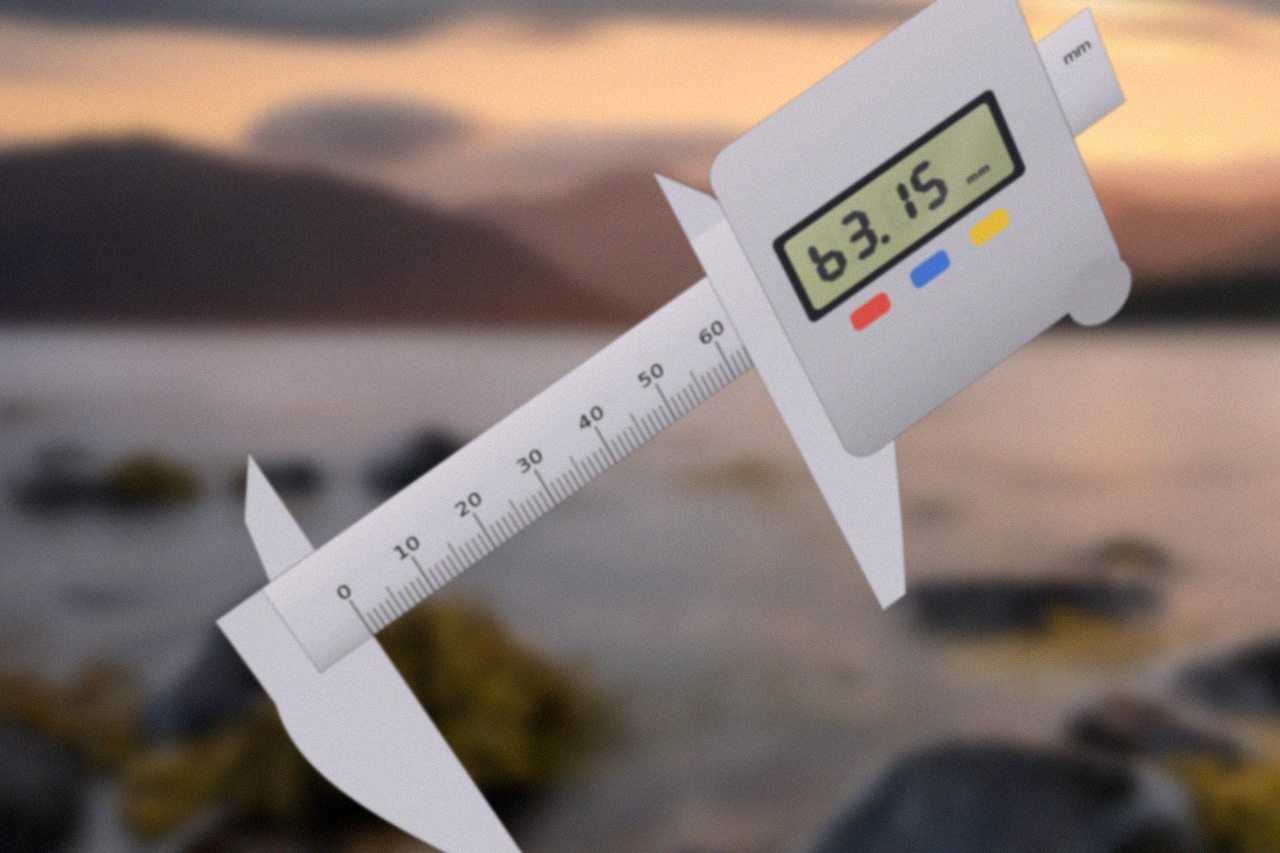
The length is value=63.15 unit=mm
